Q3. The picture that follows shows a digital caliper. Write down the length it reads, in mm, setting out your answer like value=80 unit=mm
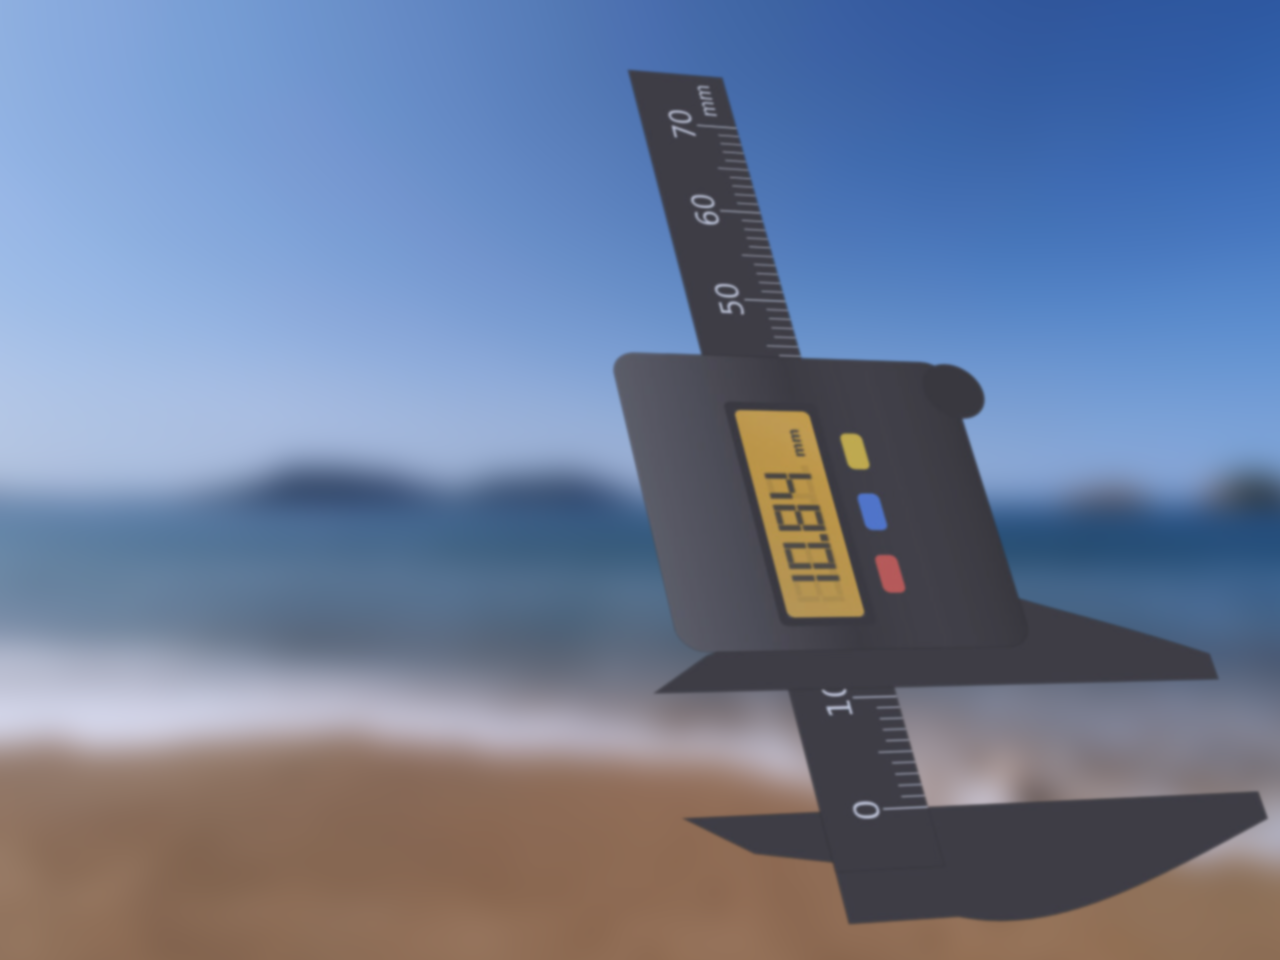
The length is value=10.84 unit=mm
